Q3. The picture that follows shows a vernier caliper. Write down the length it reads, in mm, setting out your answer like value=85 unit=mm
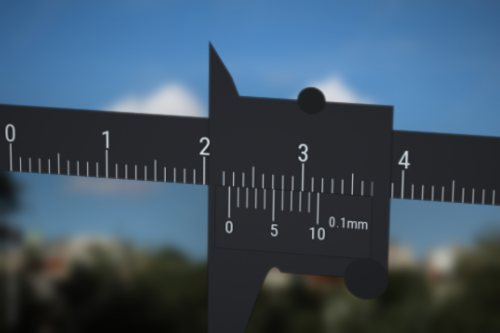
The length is value=22.6 unit=mm
